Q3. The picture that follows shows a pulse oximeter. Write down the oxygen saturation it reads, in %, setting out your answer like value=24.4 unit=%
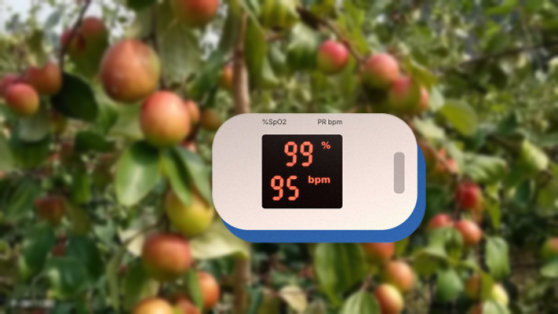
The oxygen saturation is value=99 unit=%
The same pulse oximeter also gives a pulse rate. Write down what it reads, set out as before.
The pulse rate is value=95 unit=bpm
